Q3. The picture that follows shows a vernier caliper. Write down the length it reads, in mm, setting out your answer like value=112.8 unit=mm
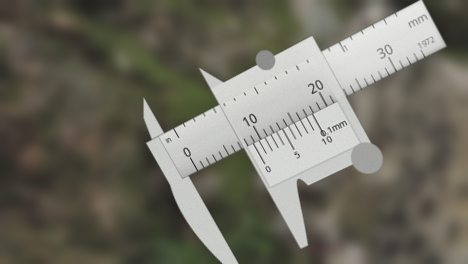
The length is value=8.8 unit=mm
